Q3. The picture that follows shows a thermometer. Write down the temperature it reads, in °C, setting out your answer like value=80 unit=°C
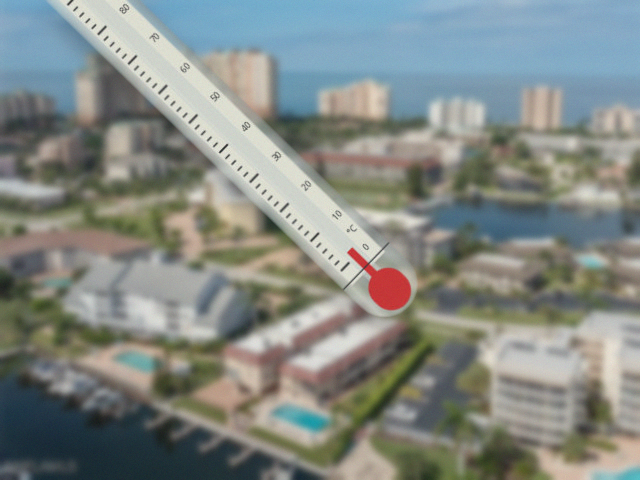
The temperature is value=2 unit=°C
